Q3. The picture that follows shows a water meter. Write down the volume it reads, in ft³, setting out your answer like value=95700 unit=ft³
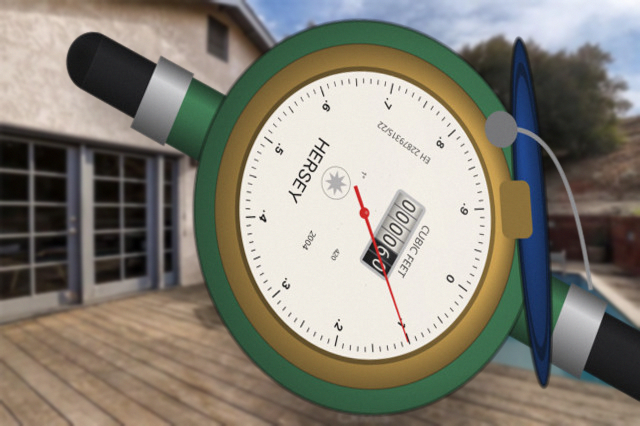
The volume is value=60.10 unit=ft³
